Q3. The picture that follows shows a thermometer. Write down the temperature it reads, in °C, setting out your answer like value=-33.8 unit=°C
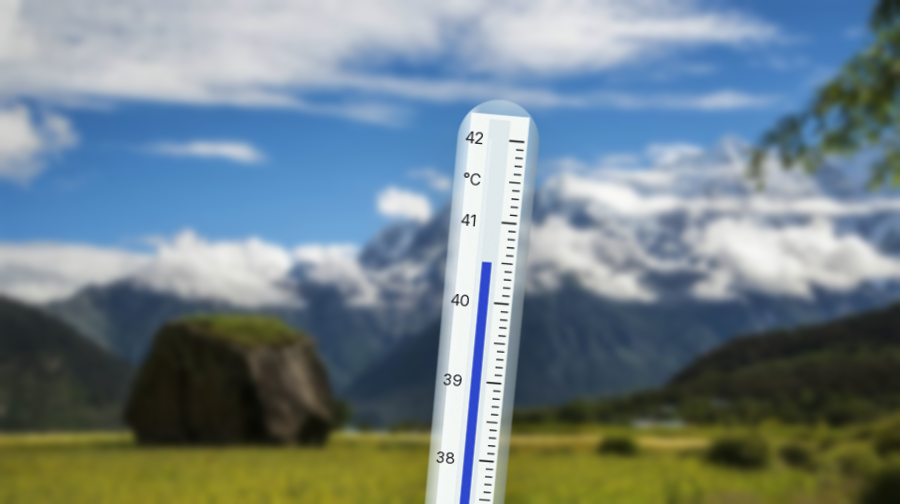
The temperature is value=40.5 unit=°C
